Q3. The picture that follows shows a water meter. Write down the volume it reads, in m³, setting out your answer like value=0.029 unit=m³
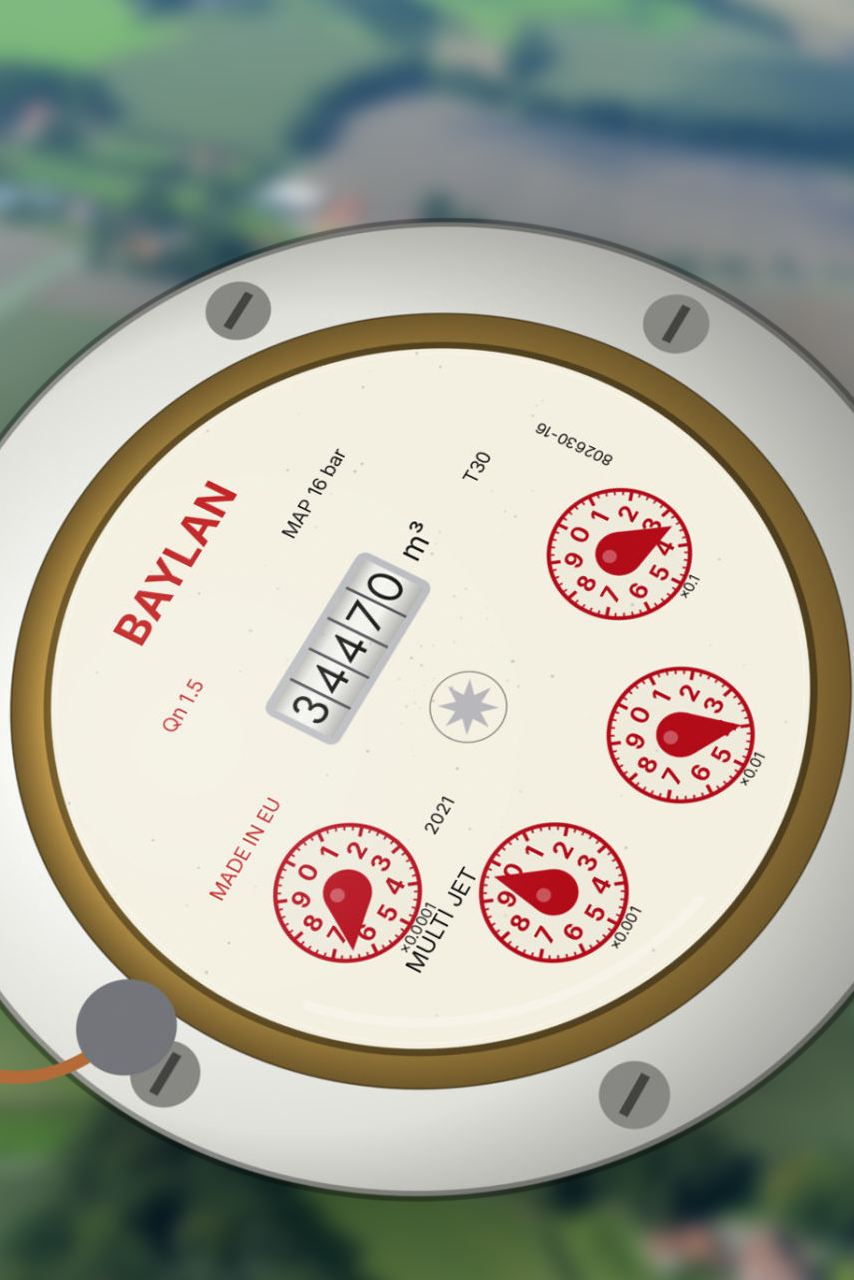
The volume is value=34470.3396 unit=m³
